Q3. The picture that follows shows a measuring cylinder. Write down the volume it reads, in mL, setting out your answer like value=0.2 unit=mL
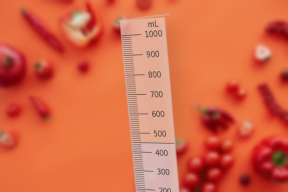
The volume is value=450 unit=mL
